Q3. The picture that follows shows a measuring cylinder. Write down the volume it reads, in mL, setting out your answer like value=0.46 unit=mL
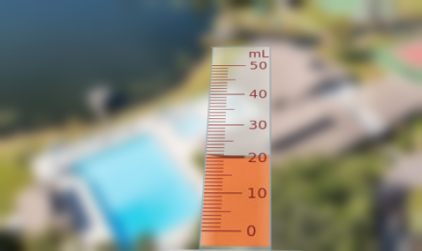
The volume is value=20 unit=mL
